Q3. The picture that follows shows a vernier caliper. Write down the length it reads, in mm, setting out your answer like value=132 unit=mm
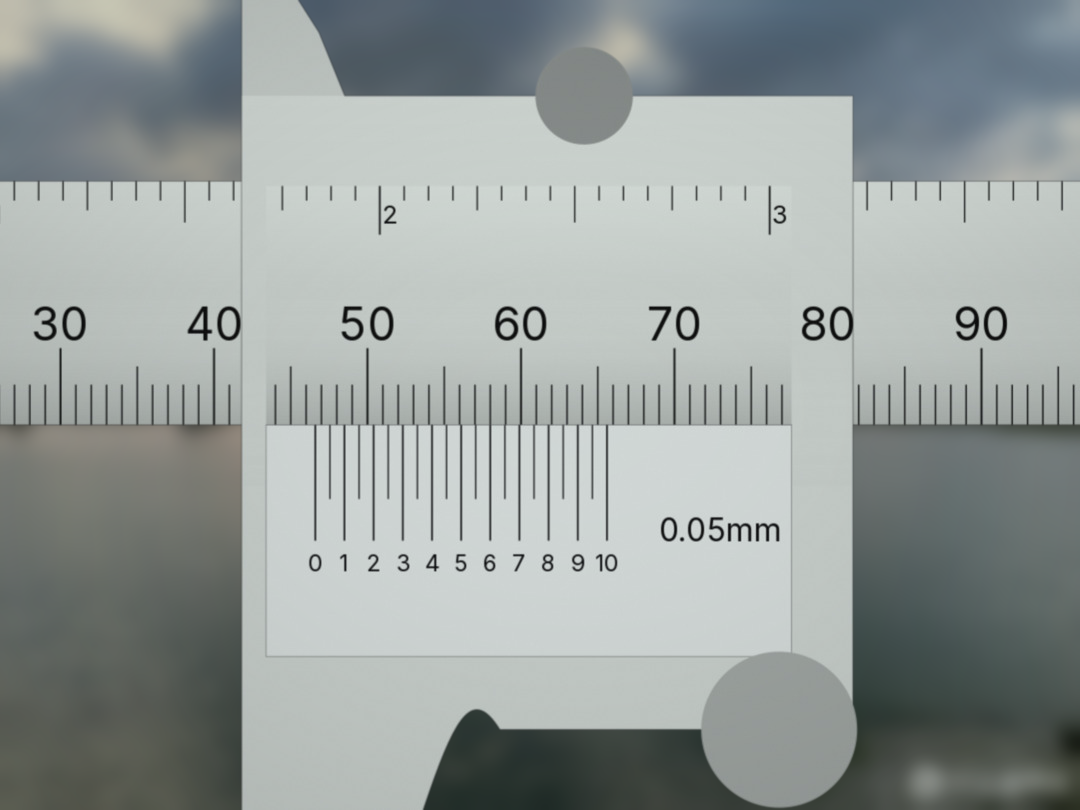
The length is value=46.6 unit=mm
